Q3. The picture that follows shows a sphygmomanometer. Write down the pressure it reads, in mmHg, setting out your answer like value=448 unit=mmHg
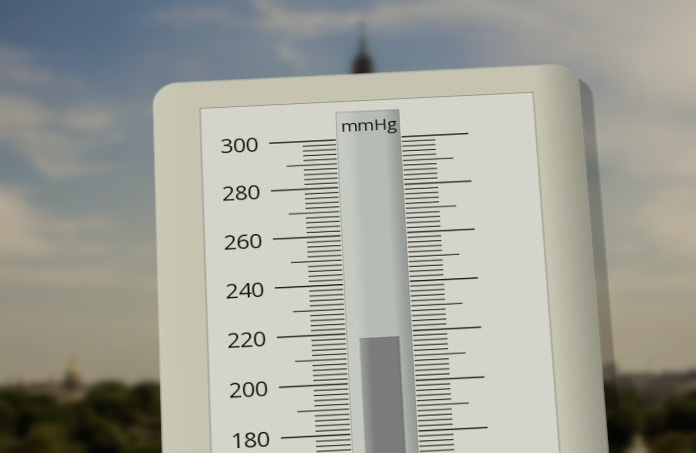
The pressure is value=218 unit=mmHg
